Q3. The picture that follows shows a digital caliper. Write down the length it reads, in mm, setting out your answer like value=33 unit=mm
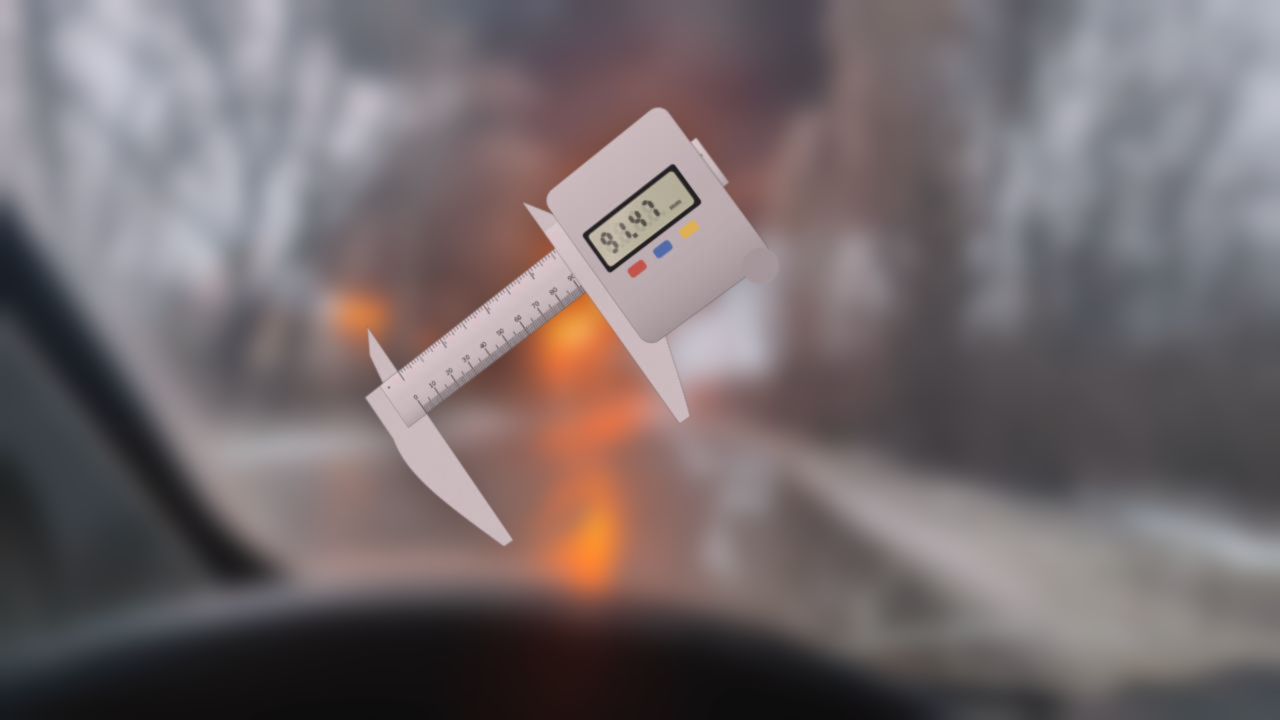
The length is value=91.47 unit=mm
